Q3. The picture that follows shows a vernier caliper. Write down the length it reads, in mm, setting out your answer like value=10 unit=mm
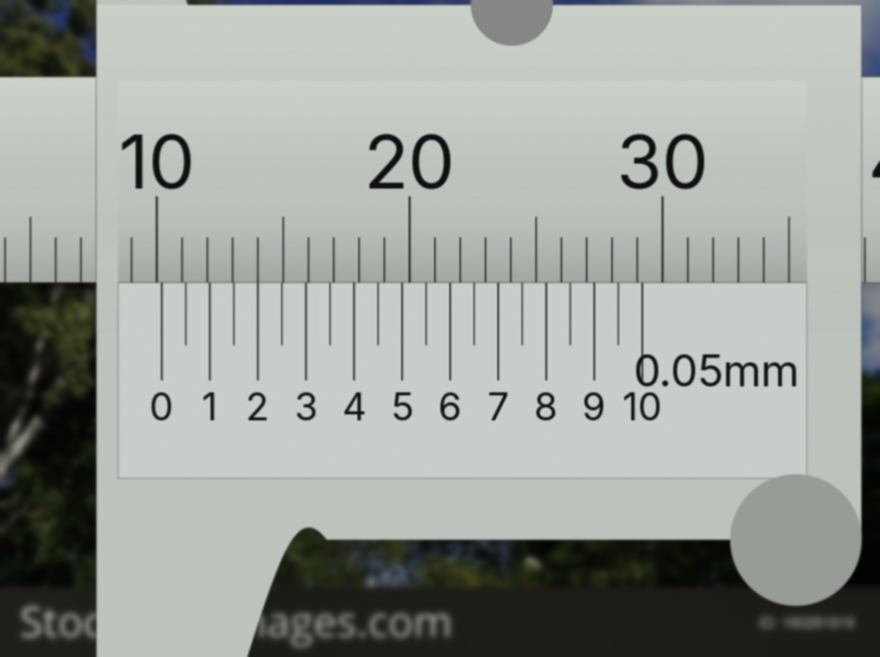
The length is value=10.2 unit=mm
